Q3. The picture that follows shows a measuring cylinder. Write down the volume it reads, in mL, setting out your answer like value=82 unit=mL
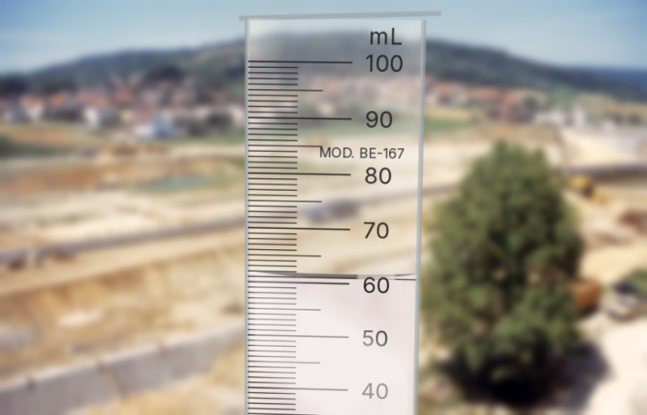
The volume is value=61 unit=mL
